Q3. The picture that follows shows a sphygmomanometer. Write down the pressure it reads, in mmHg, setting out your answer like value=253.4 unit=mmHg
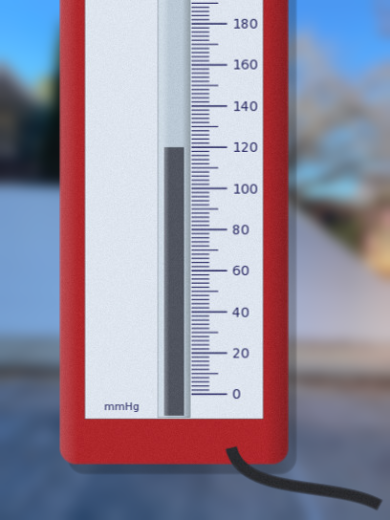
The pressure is value=120 unit=mmHg
